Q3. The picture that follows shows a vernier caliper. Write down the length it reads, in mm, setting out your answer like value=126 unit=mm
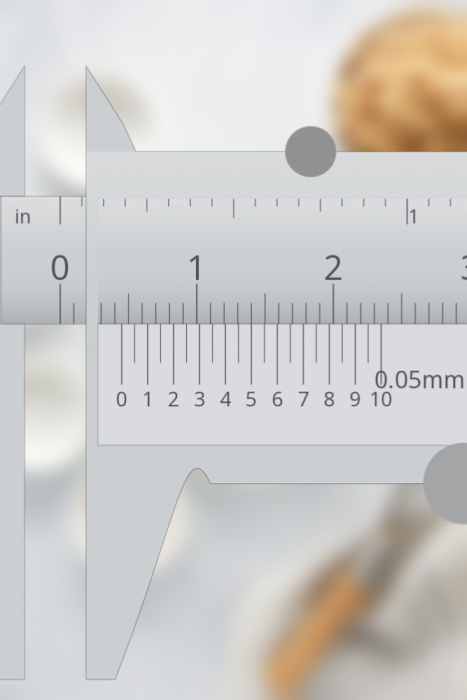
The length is value=4.5 unit=mm
